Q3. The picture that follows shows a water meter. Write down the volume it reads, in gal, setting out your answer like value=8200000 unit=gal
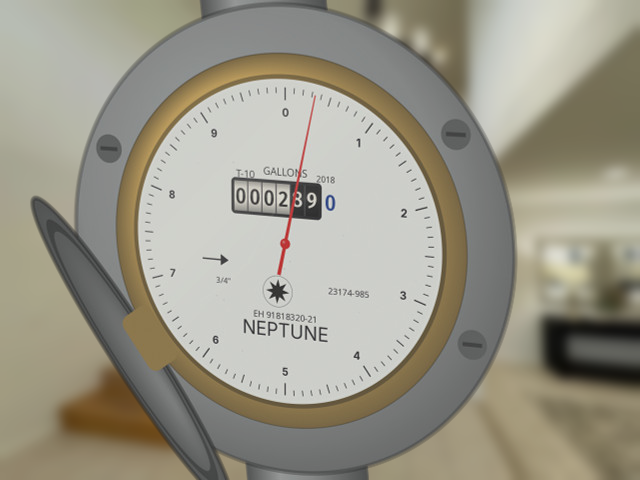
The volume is value=2890.3 unit=gal
